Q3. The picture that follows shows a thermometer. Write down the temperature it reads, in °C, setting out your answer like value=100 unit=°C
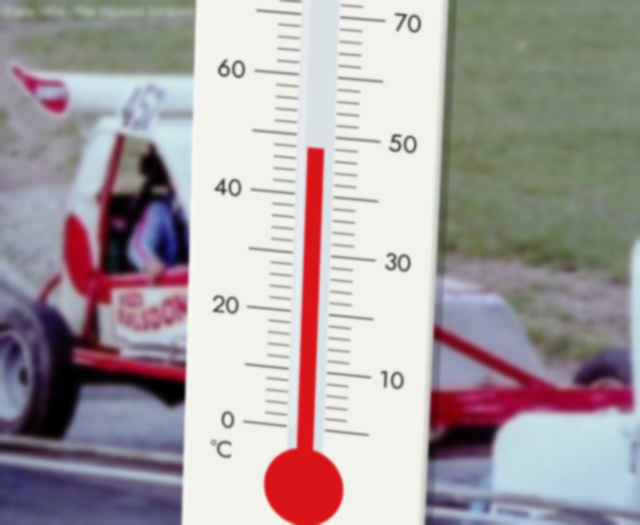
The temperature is value=48 unit=°C
